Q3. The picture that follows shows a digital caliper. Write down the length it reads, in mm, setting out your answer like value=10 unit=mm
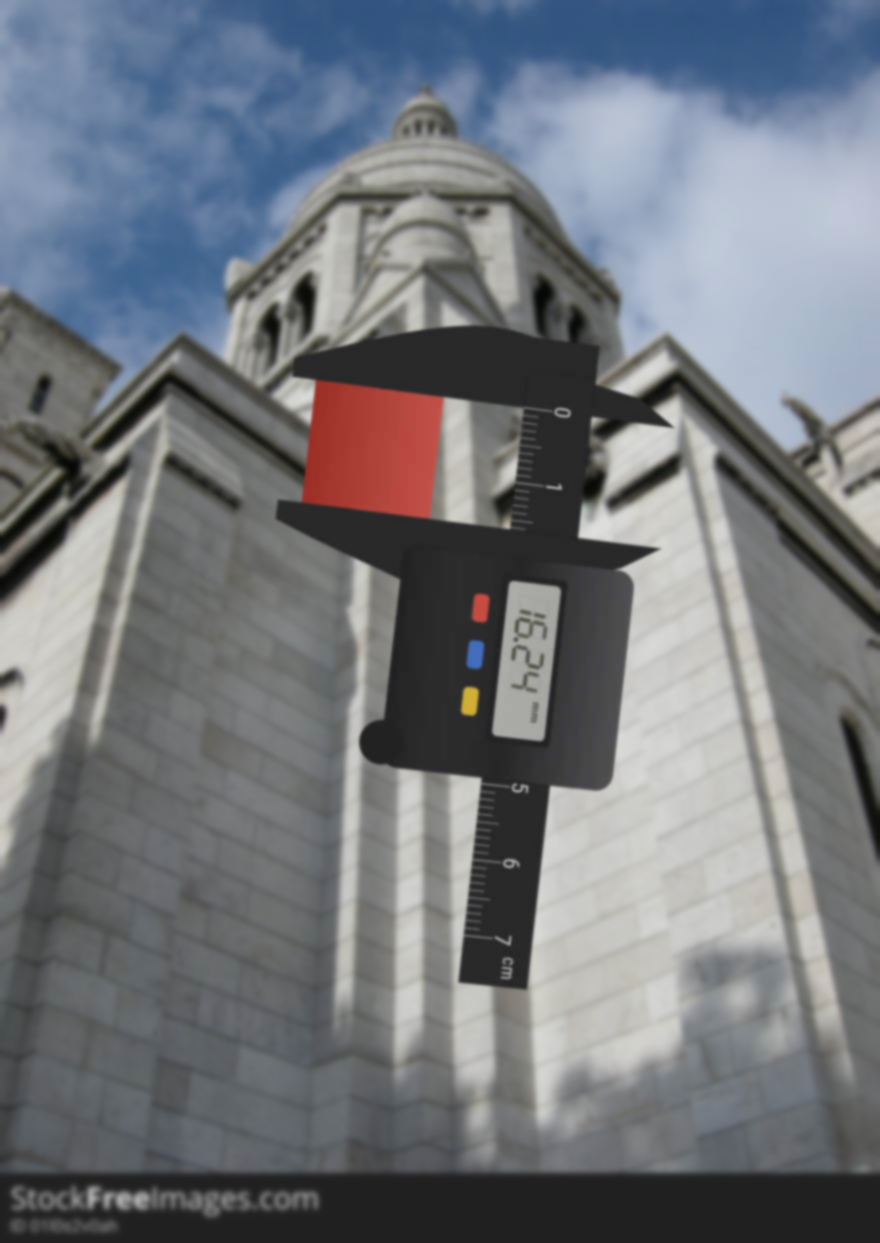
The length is value=16.24 unit=mm
